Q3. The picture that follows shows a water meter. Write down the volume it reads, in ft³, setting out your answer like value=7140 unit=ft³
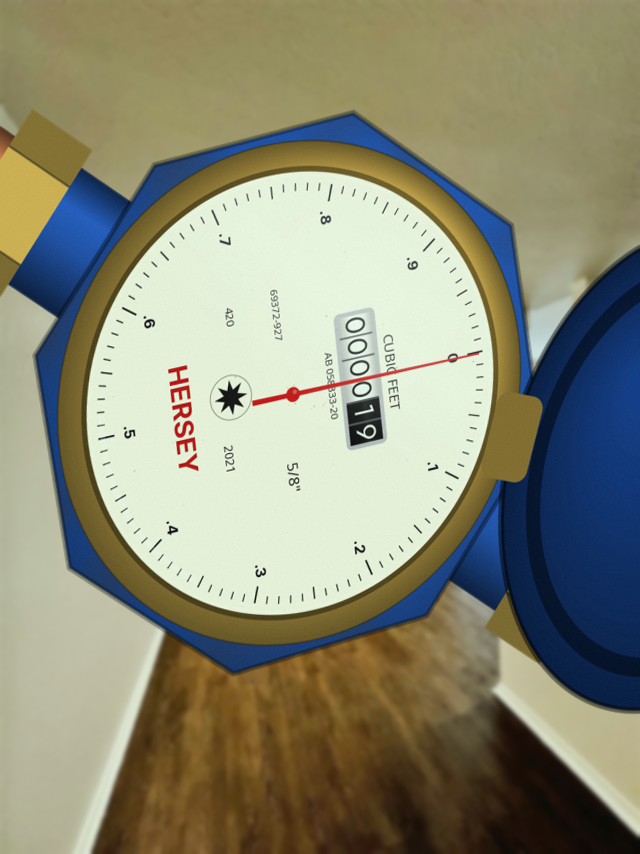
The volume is value=19.00 unit=ft³
